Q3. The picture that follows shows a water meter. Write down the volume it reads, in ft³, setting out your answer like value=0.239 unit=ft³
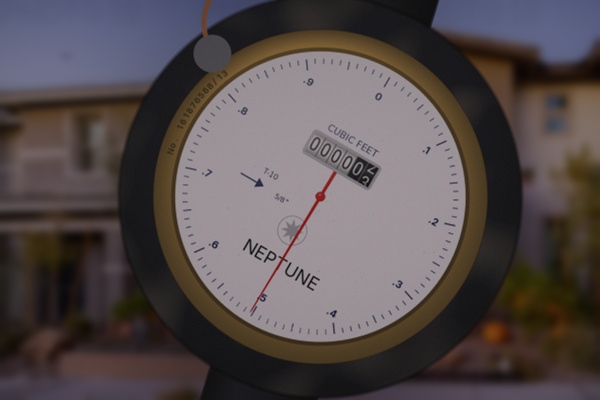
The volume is value=2.50 unit=ft³
